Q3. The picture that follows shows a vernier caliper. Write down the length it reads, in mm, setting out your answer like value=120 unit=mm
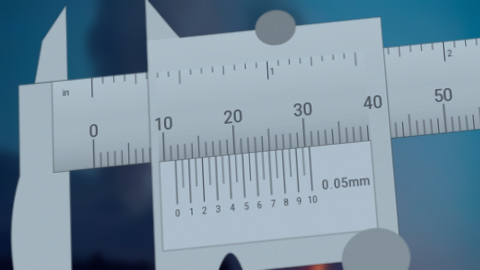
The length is value=11.6 unit=mm
